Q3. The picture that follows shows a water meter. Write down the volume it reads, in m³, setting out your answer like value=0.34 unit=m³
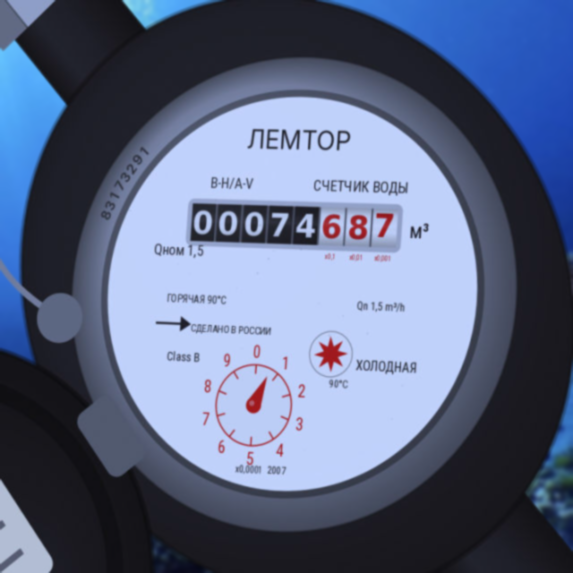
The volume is value=74.6870 unit=m³
